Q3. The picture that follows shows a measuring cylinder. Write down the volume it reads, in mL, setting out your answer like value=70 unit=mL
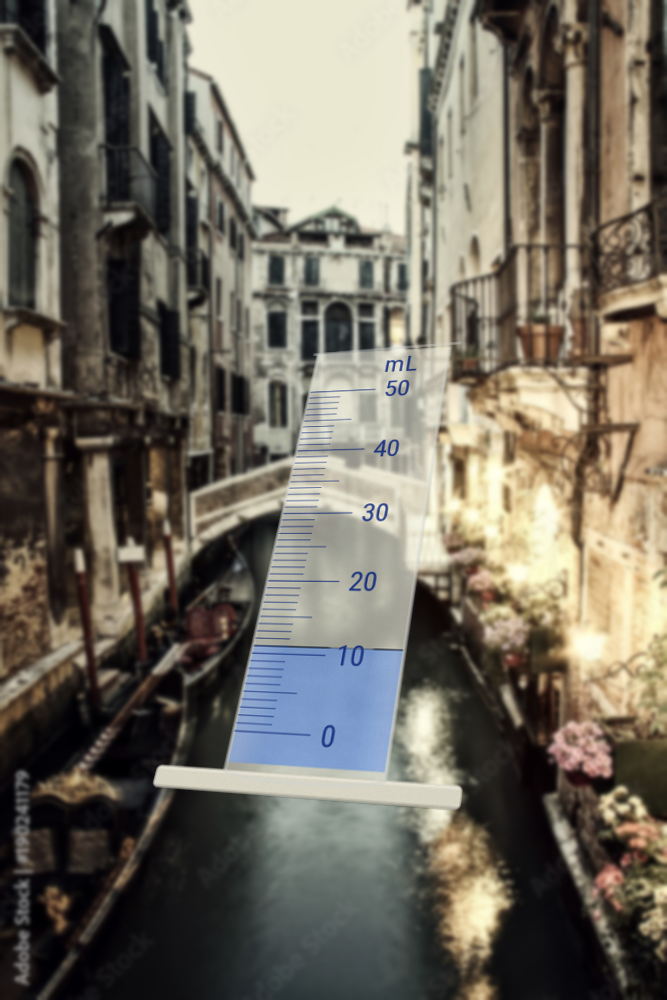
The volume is value=11 unit=mL
